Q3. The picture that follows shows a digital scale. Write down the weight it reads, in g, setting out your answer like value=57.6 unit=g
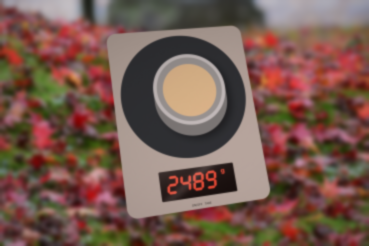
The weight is value=2489 unit=g
